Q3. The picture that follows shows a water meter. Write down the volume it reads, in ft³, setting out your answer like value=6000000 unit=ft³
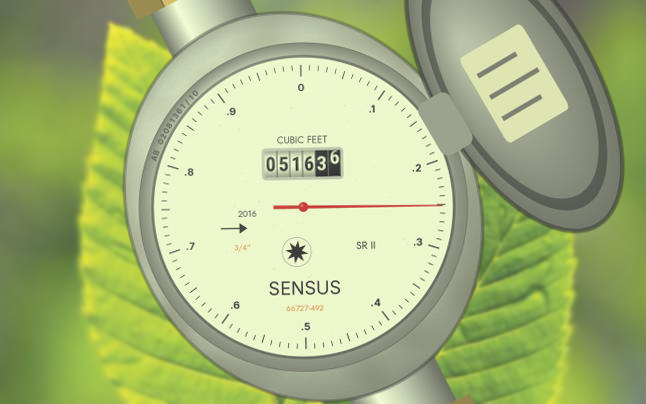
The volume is value=51636.25 unit=ft³
